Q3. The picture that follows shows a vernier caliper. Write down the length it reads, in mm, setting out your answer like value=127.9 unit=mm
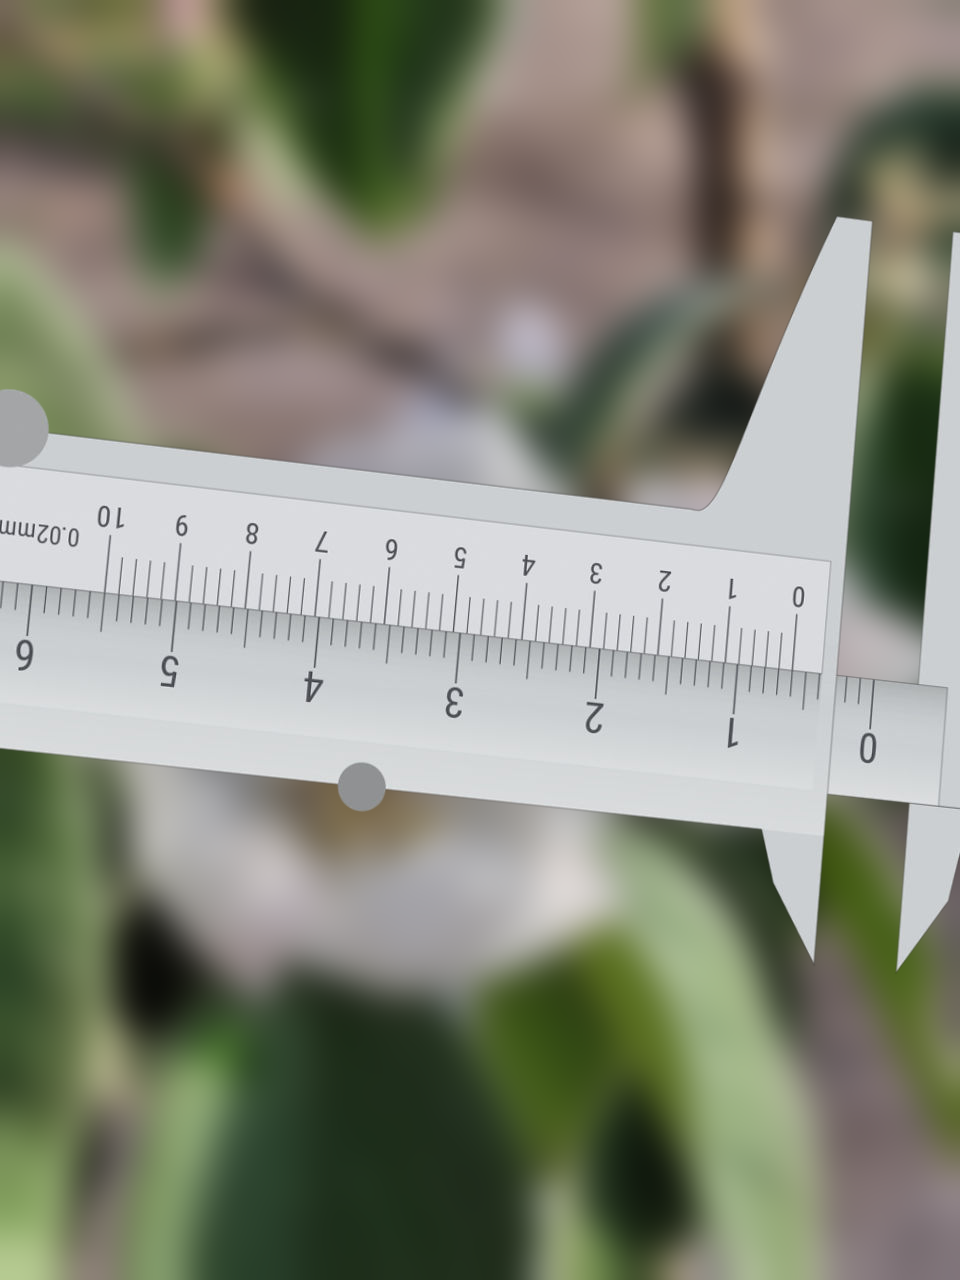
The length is value=6.0 unit=mm
